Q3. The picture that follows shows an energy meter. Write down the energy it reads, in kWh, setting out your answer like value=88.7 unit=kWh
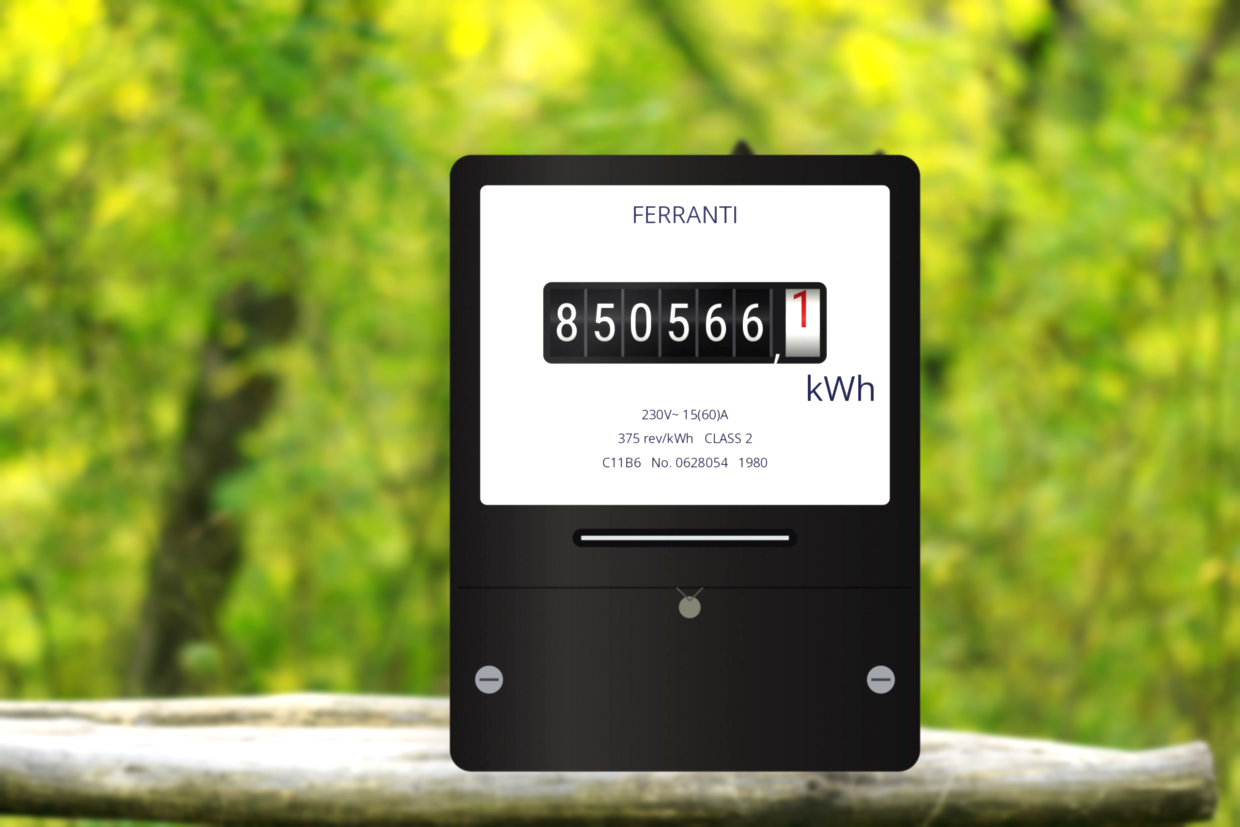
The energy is value=850566.1 unit=kWh
